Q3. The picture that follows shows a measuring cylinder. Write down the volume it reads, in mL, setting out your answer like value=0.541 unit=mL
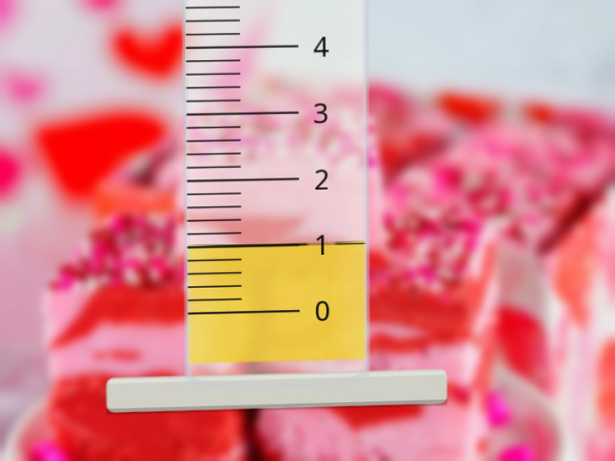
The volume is value=1 unit=mL
